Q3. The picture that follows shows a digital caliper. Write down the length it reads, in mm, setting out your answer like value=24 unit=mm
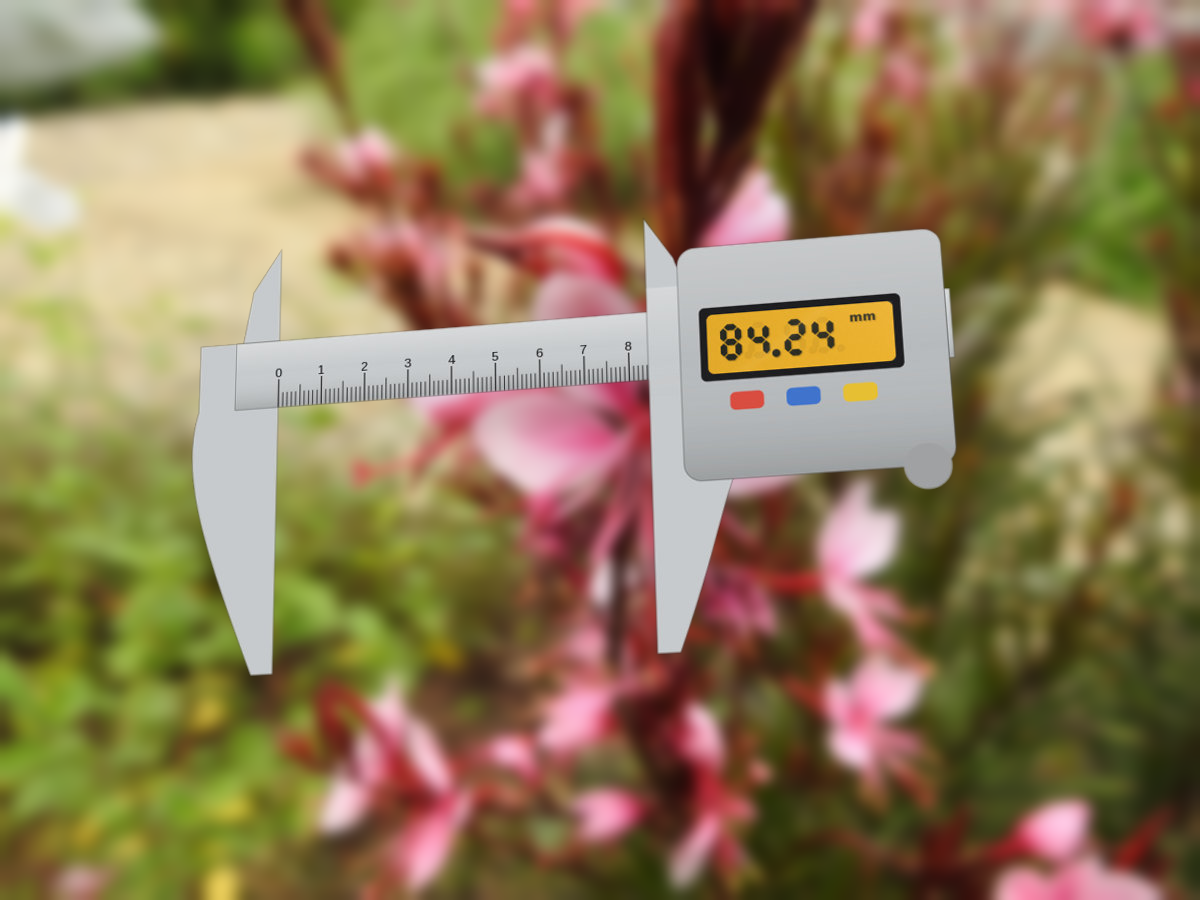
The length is value=84.24 unit=mm
